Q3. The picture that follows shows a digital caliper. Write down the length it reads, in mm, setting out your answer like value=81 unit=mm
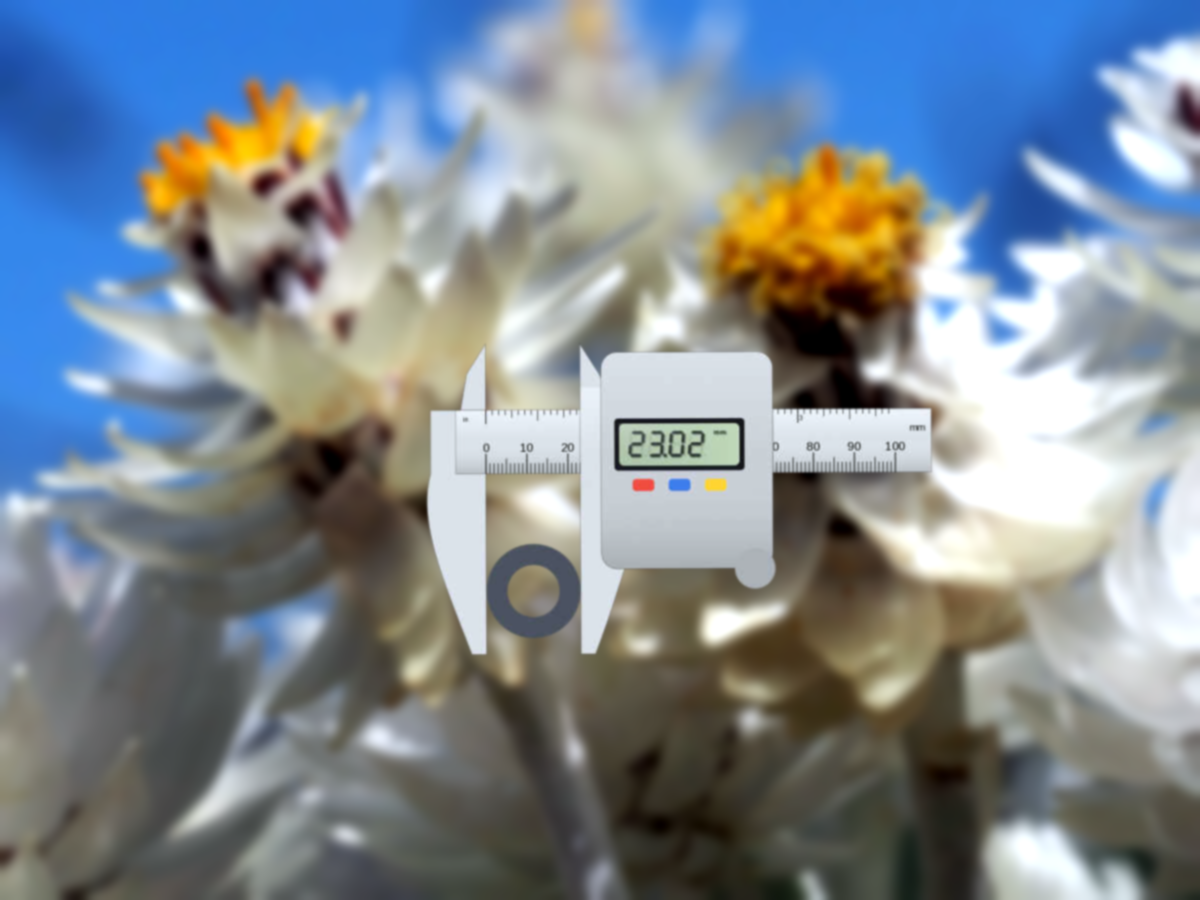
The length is value=23.02 unit=mm
